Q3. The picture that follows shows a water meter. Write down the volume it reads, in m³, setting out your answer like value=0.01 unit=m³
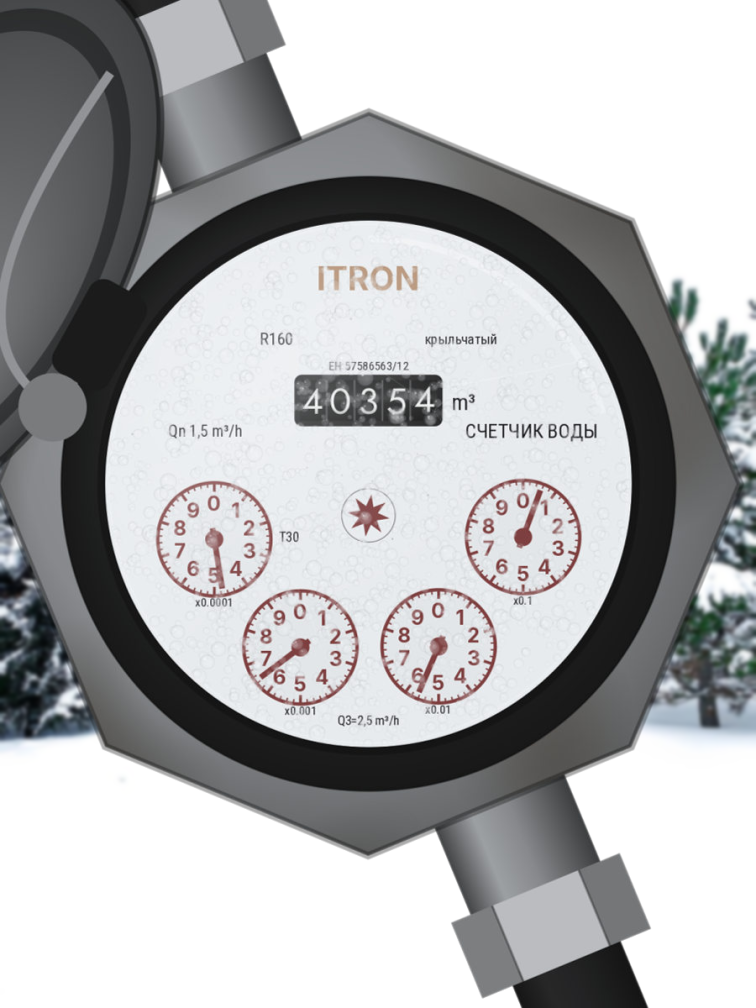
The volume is value=40354.0564 unit=m³
